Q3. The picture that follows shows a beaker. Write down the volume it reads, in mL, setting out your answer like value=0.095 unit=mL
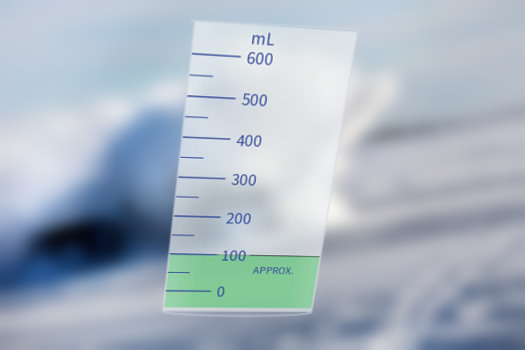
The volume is value=100 unit=mL
